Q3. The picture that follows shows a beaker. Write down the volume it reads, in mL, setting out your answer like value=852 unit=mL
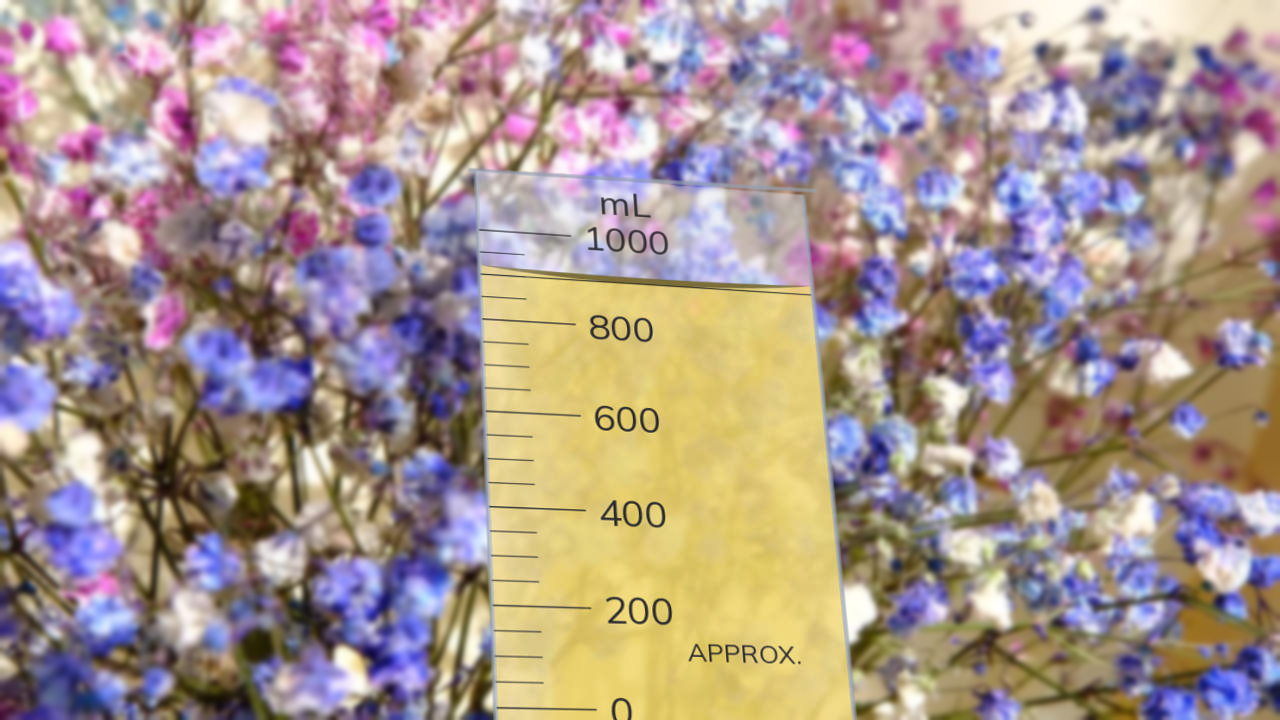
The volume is value=900 unit=mL
